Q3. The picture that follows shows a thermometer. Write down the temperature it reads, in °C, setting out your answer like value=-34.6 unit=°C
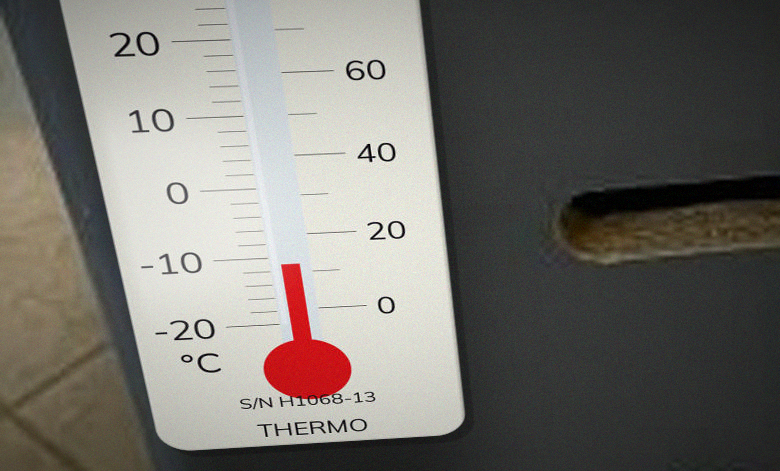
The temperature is value=-11 unit=°C
